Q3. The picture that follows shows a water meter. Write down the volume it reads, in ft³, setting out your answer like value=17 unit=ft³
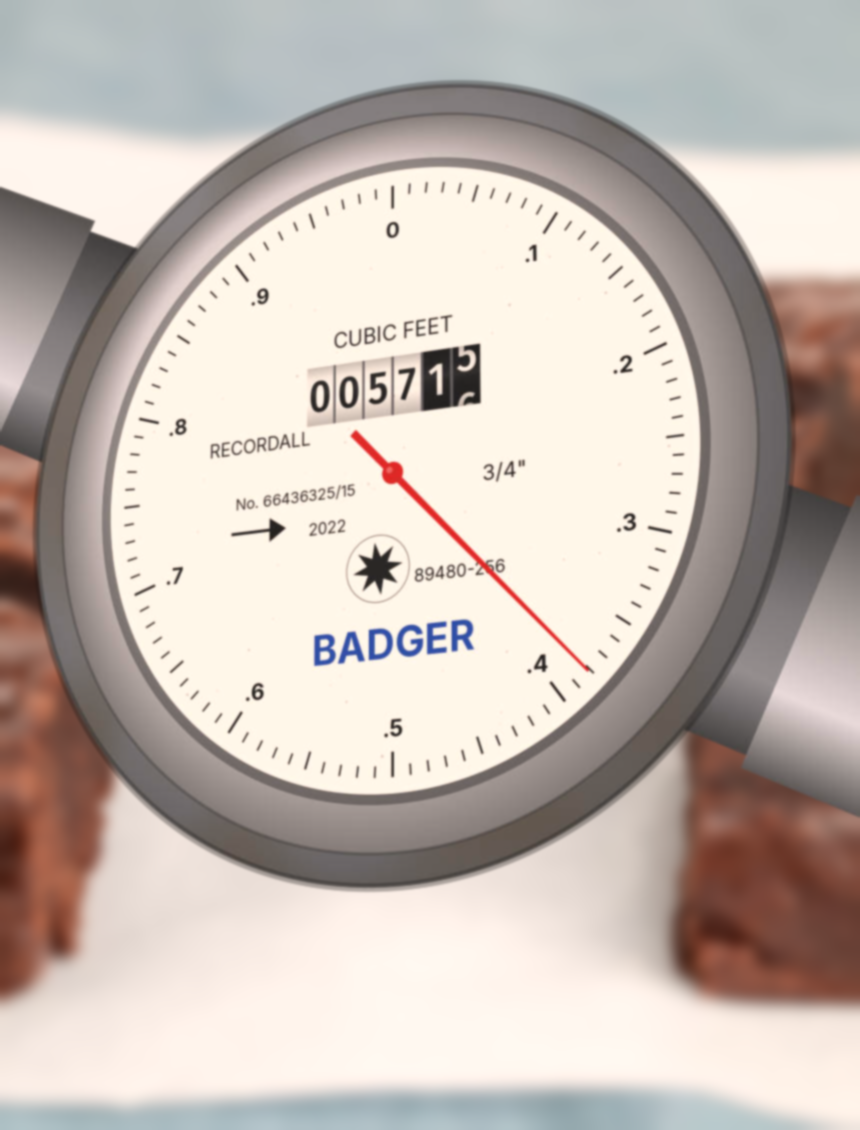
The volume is value=5715.38 unit=ft³
